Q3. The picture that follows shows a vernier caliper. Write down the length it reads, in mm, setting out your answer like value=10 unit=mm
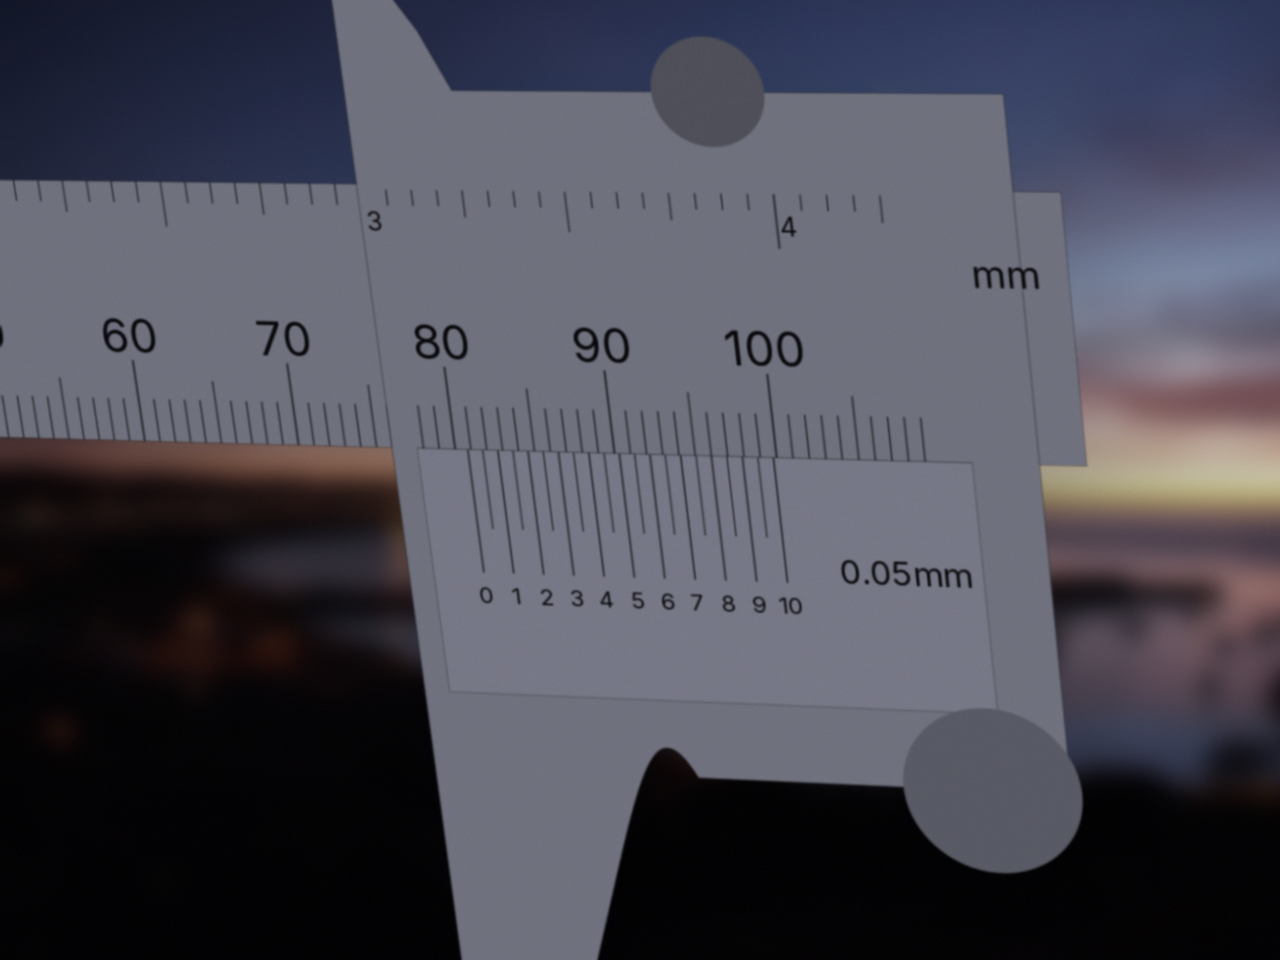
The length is value=80.8 unit=mm
